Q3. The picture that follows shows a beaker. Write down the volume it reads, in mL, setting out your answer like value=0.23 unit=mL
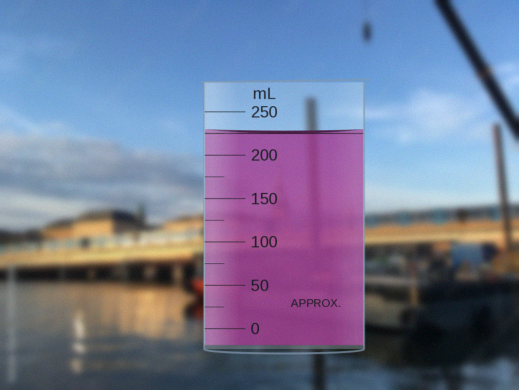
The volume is value=225 unit=mL
